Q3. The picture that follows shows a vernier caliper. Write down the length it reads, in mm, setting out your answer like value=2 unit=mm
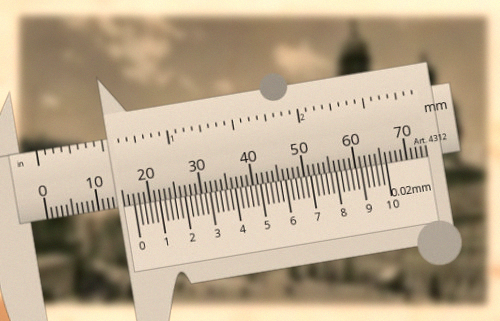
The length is value=17.0 unit=mm
